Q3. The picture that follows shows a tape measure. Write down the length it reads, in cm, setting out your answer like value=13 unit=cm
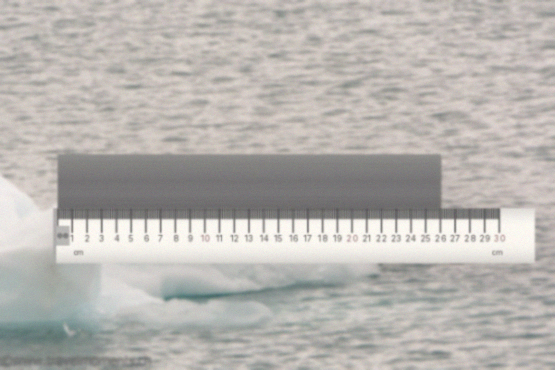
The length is value=26 unit=cm
